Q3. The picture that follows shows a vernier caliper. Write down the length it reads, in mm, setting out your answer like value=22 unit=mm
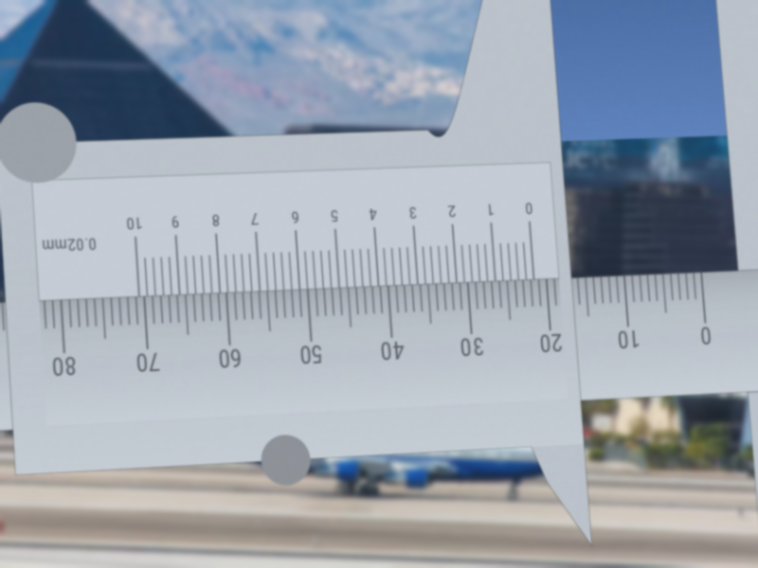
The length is value=21.6 unit=mm
